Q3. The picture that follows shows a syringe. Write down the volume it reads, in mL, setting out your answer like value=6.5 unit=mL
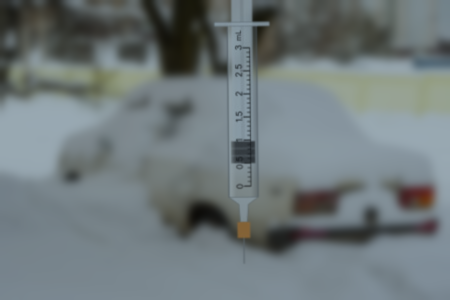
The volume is value=0.5 unit=mL
